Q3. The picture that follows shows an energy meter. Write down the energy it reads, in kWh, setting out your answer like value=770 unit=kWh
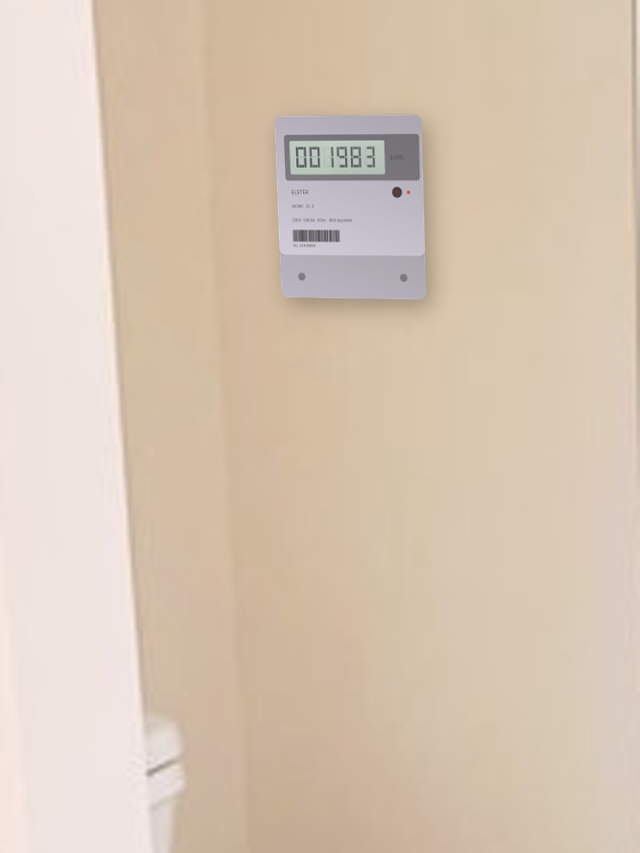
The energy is value=1983 unit=kWh
